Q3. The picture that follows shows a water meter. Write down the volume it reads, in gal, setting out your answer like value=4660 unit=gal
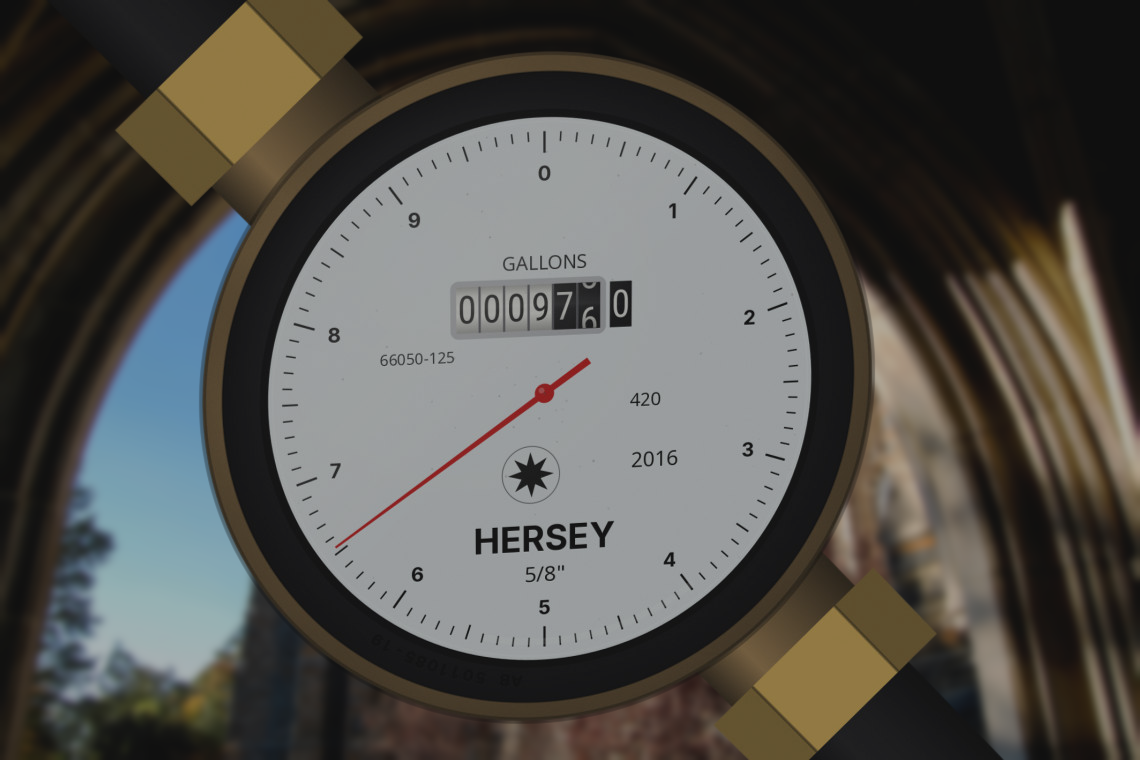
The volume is value=9756.5 unit=gal
